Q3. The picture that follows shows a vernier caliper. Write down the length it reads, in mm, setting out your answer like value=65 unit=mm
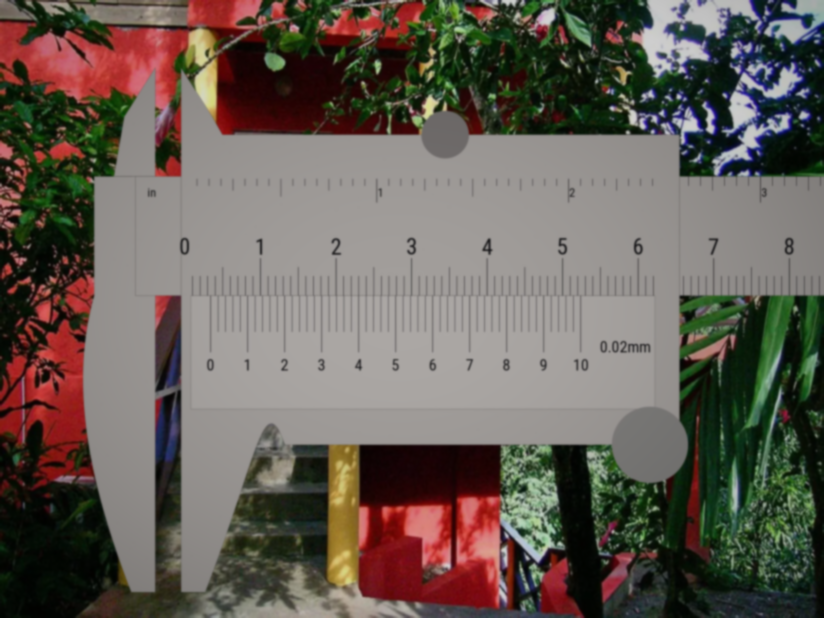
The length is value=3.4 unit=mm
